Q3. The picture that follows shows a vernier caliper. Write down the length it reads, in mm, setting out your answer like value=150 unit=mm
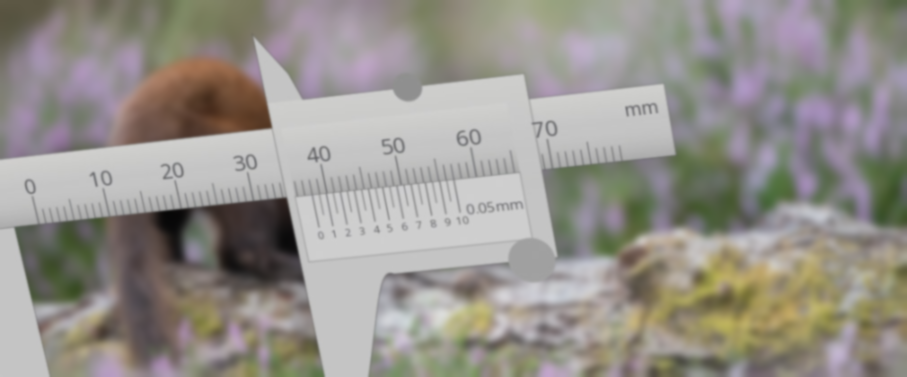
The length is value=38.0 unit=mm
